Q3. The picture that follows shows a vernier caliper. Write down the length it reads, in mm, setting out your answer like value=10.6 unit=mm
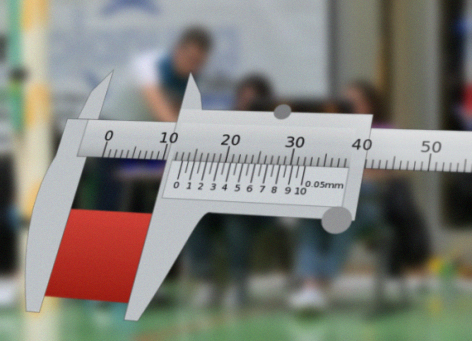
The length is value=13.2 unit=mm
